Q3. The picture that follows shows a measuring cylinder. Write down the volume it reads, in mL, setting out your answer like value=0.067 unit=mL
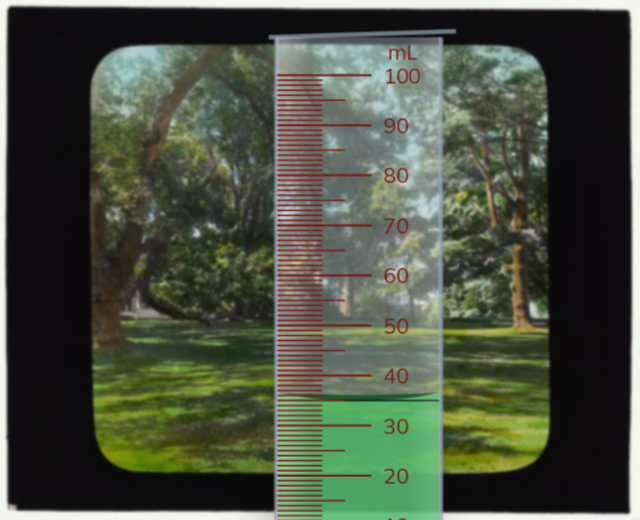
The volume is value=35 unit=mL
